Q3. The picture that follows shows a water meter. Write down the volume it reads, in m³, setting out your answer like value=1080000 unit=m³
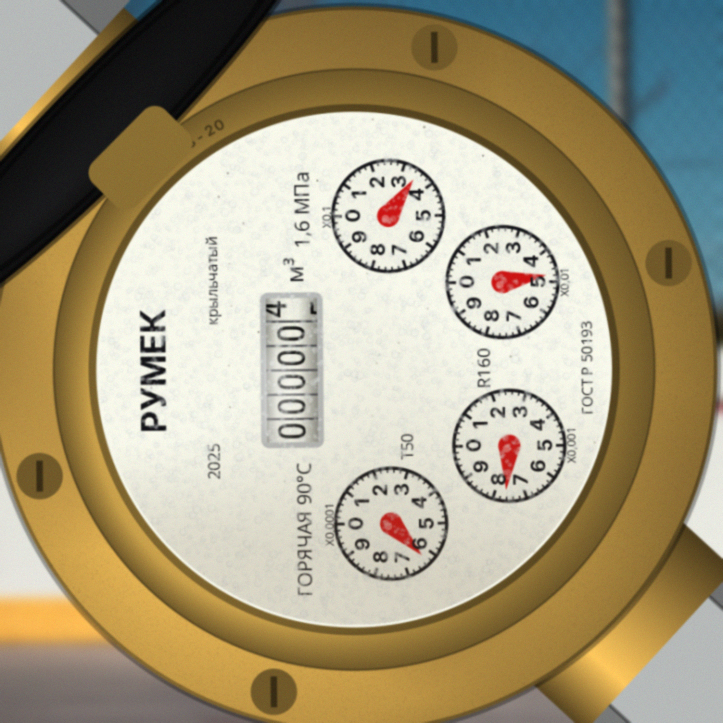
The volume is value=4.3476 unit=m³
